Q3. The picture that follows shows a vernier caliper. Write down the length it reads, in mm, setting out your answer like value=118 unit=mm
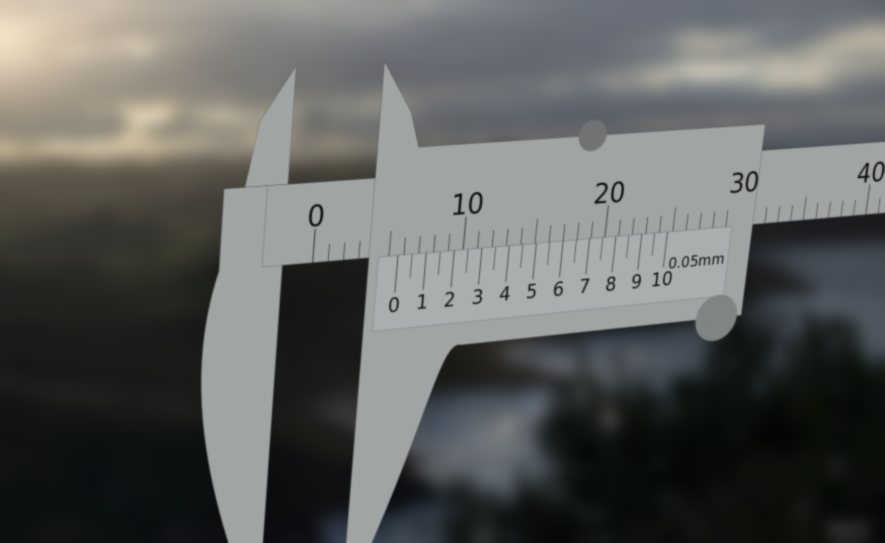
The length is value=5.6 unit=mm
